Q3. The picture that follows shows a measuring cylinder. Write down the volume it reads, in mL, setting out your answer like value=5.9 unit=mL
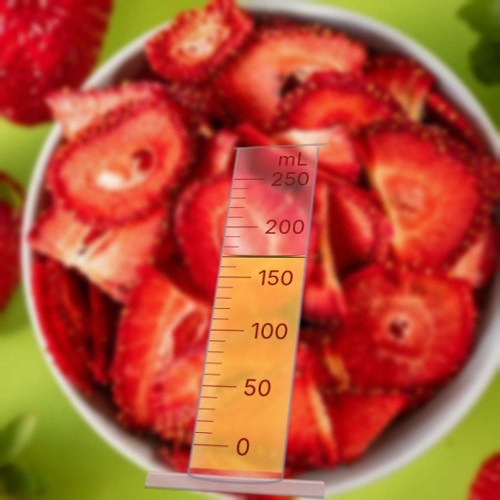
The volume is value=170 unit=mL
